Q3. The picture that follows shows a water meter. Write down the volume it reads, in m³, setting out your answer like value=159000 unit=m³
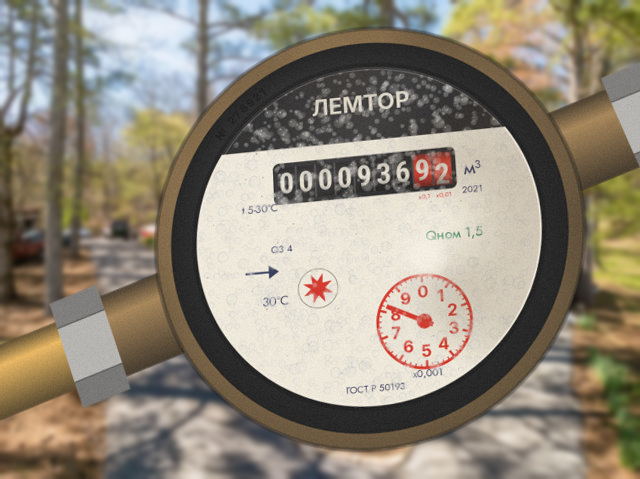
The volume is value=936.918 unit=m³
